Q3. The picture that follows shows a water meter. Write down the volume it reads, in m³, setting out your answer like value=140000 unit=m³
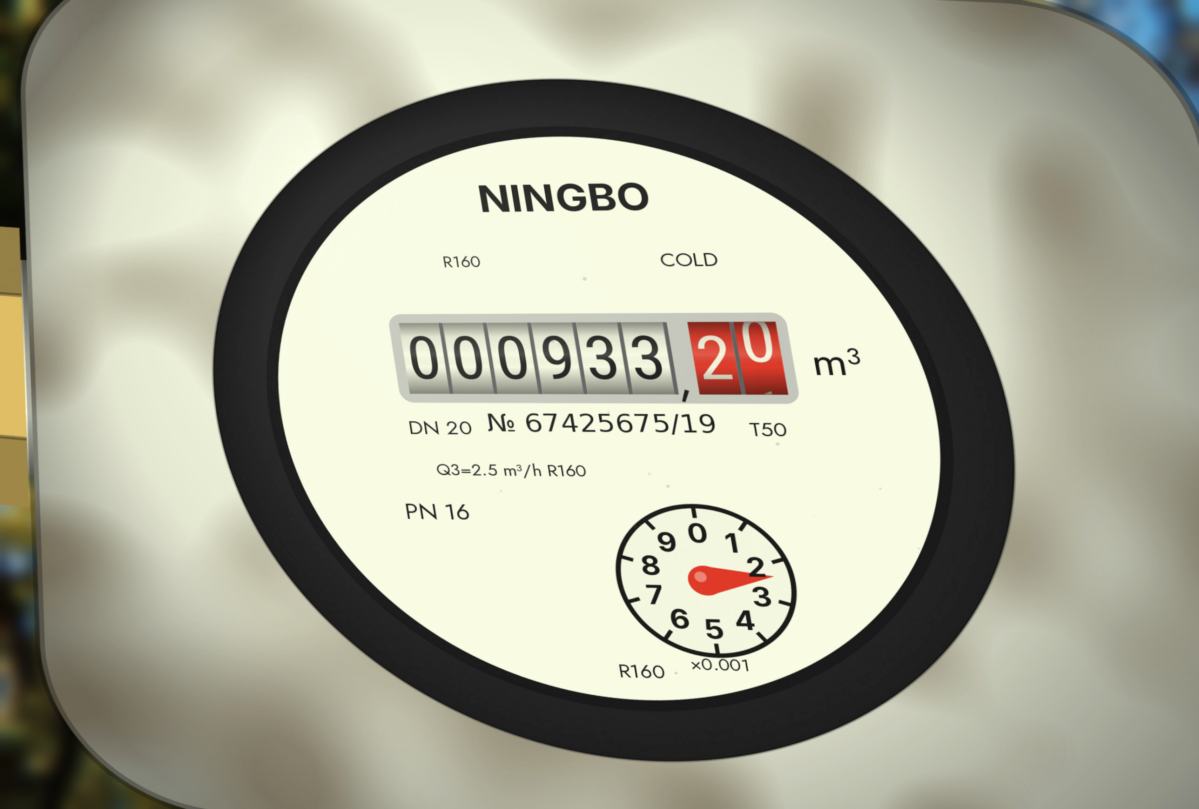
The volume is value=933.202 unit=m³
